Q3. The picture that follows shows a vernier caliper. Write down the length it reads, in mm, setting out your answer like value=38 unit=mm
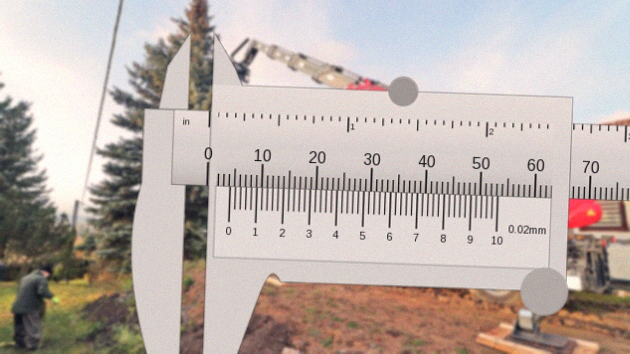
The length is value=4.2 unit=mm
